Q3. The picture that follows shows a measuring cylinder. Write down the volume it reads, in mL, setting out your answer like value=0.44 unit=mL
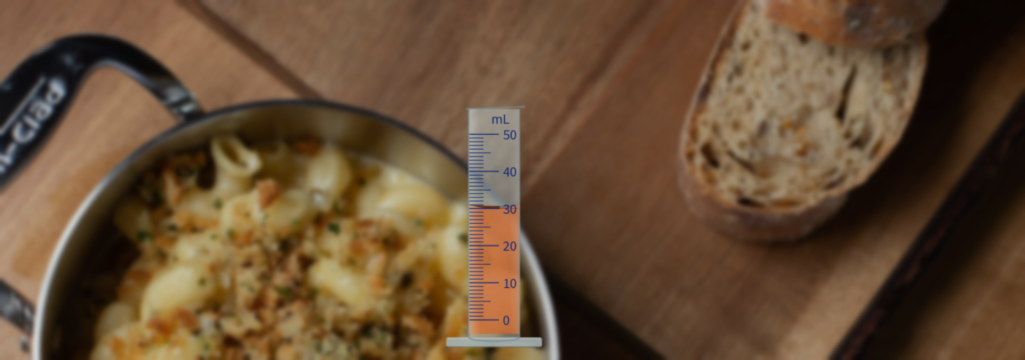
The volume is value=30 unit=mL
